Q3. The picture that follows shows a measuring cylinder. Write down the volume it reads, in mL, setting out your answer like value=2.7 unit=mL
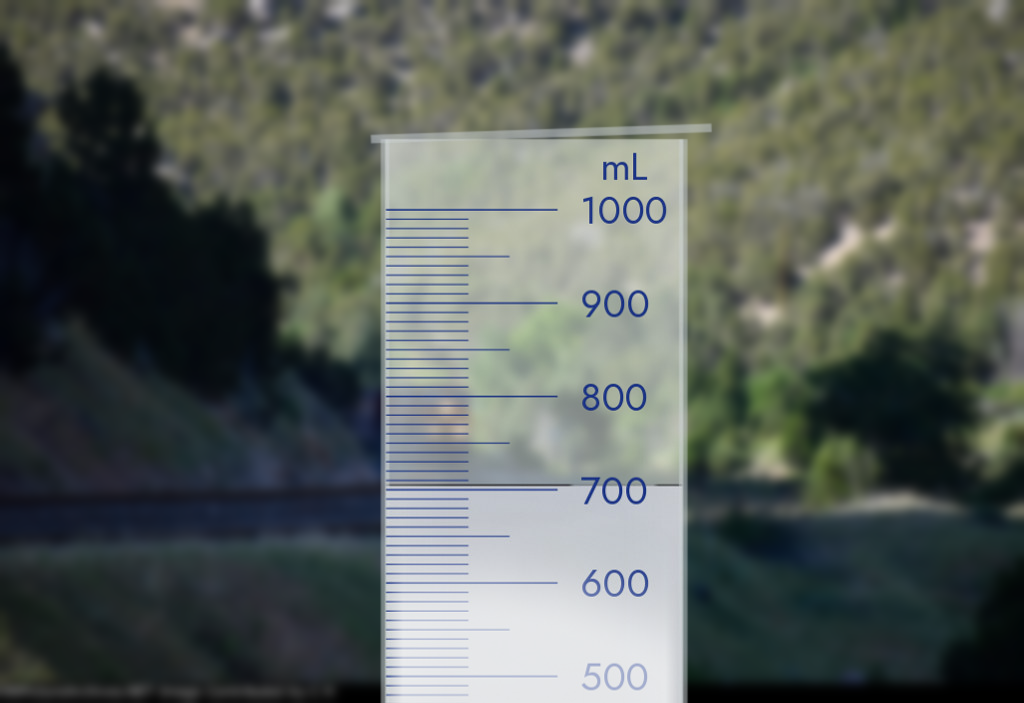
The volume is value=705 unit=mL
